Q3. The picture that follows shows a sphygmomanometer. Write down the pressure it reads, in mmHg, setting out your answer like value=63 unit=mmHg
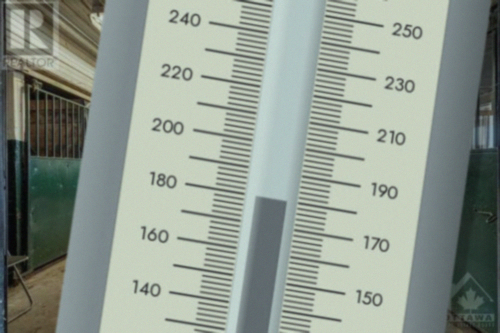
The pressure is value=180 unit=mmHg
